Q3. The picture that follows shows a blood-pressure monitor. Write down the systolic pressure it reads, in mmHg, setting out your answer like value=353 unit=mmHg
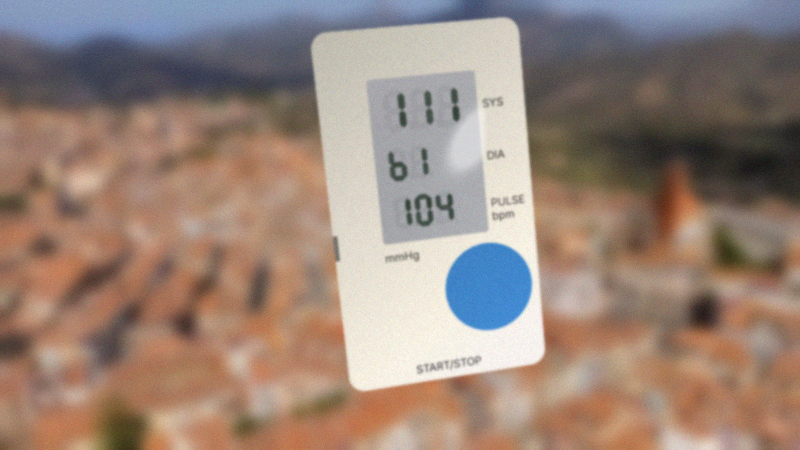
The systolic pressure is value=111 unit=mmHg
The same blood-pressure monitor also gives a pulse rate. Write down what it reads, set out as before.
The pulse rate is value=104 unit=bpm
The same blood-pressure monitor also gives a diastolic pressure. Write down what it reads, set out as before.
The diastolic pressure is value=61 unit=mmHg
